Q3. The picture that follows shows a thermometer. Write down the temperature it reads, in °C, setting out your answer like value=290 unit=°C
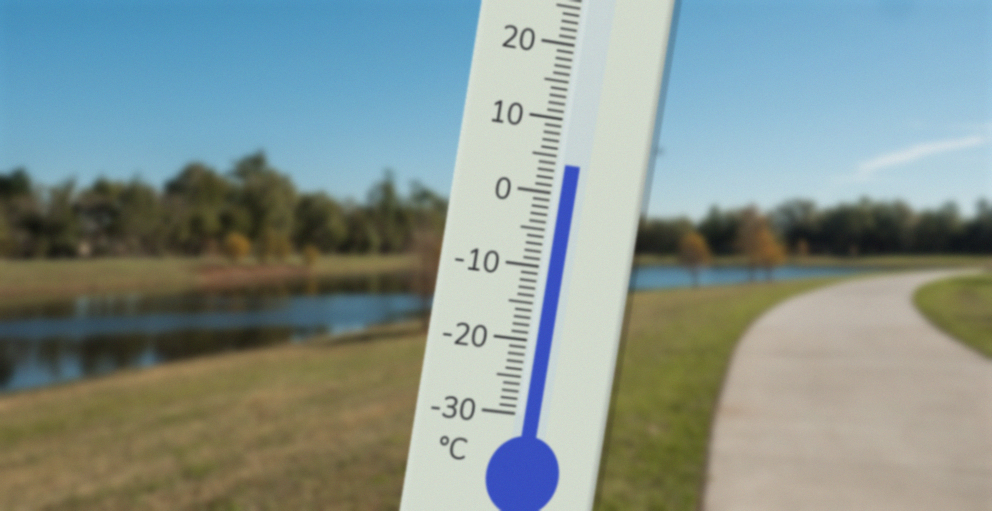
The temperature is value=4 unit=°C
